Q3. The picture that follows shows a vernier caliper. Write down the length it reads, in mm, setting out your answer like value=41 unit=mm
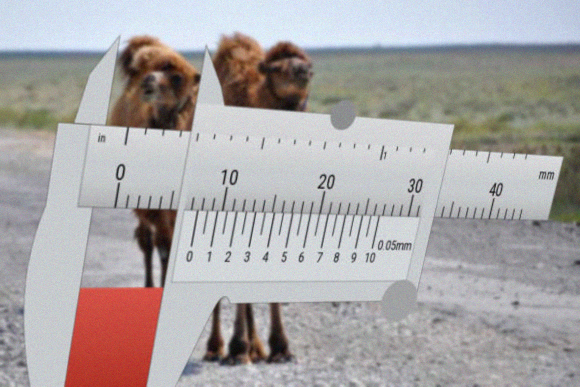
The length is value=7.6 unit=mm
